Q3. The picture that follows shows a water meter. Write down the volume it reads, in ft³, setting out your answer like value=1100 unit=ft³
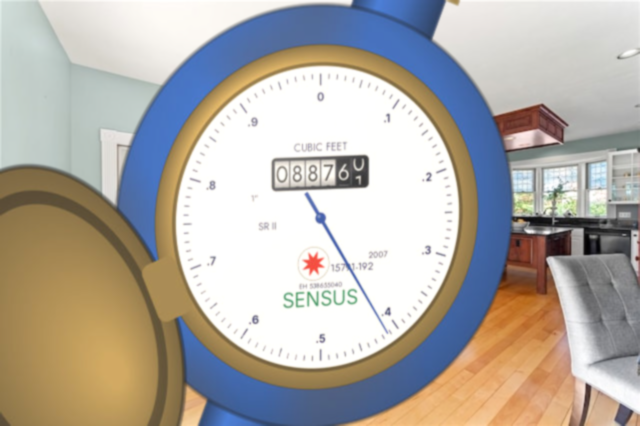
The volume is value=88760.41 unit=ft³
